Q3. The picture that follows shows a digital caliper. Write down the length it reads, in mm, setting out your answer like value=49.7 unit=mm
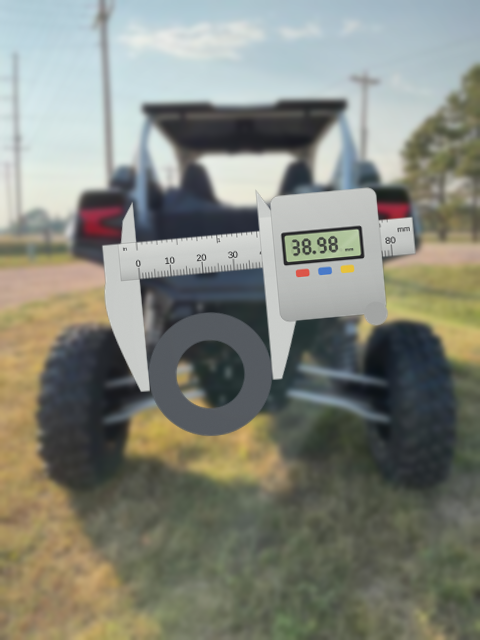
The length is value=38.98 unit=mm
